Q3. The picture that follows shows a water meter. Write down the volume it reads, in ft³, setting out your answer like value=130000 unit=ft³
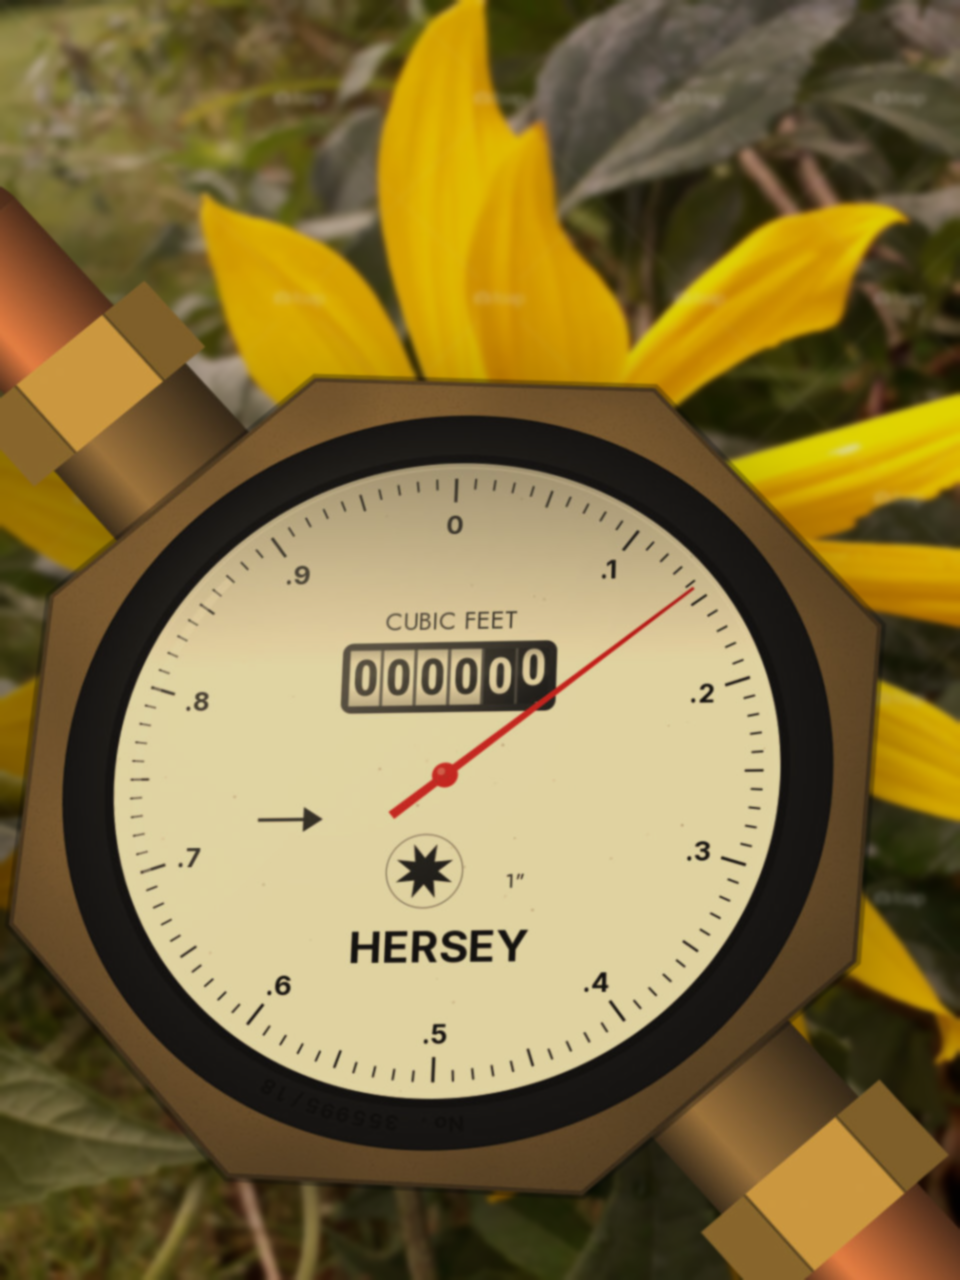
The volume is value=0.14 unit=ft³
